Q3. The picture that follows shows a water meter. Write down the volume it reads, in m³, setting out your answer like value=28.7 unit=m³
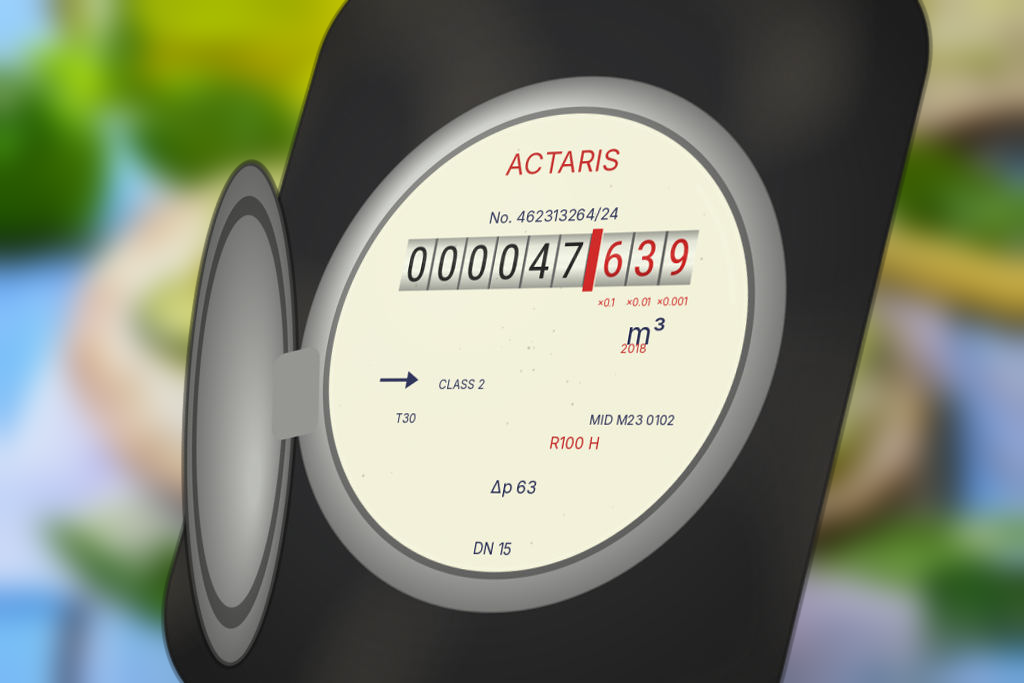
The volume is value=47.639 unit=m³
